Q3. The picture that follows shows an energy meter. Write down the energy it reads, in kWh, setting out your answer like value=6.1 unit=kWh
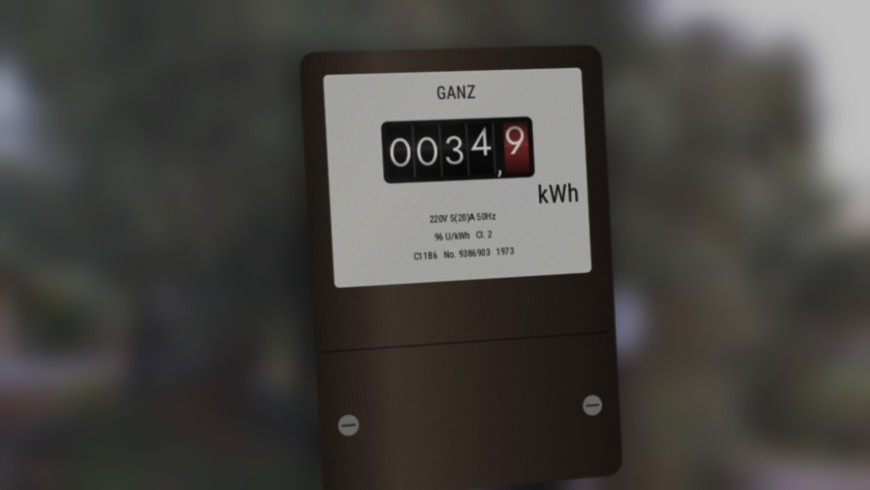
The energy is value=34.9 unit=kWh
